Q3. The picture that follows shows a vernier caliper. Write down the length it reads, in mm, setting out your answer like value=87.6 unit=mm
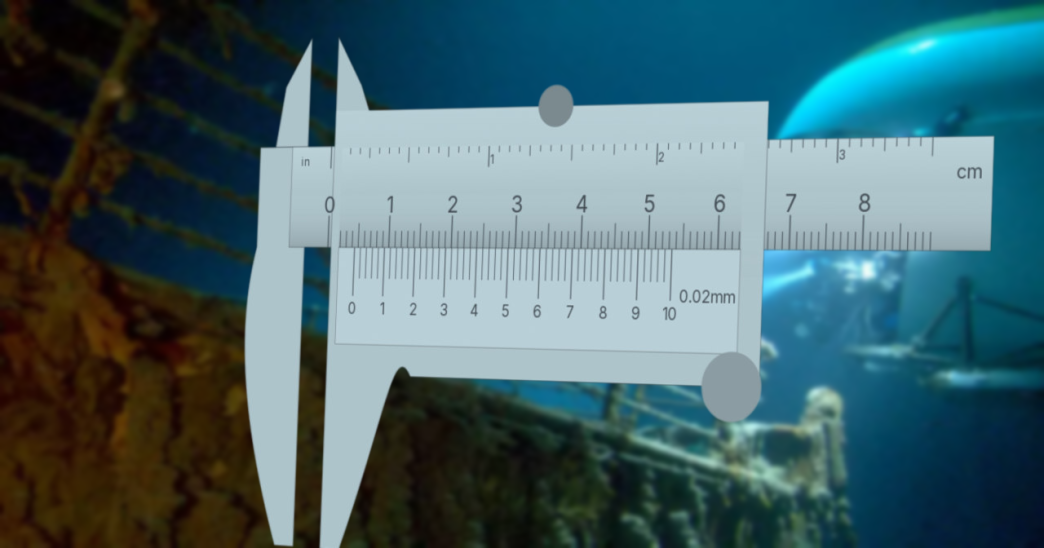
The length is value=4.4 unit=mm
